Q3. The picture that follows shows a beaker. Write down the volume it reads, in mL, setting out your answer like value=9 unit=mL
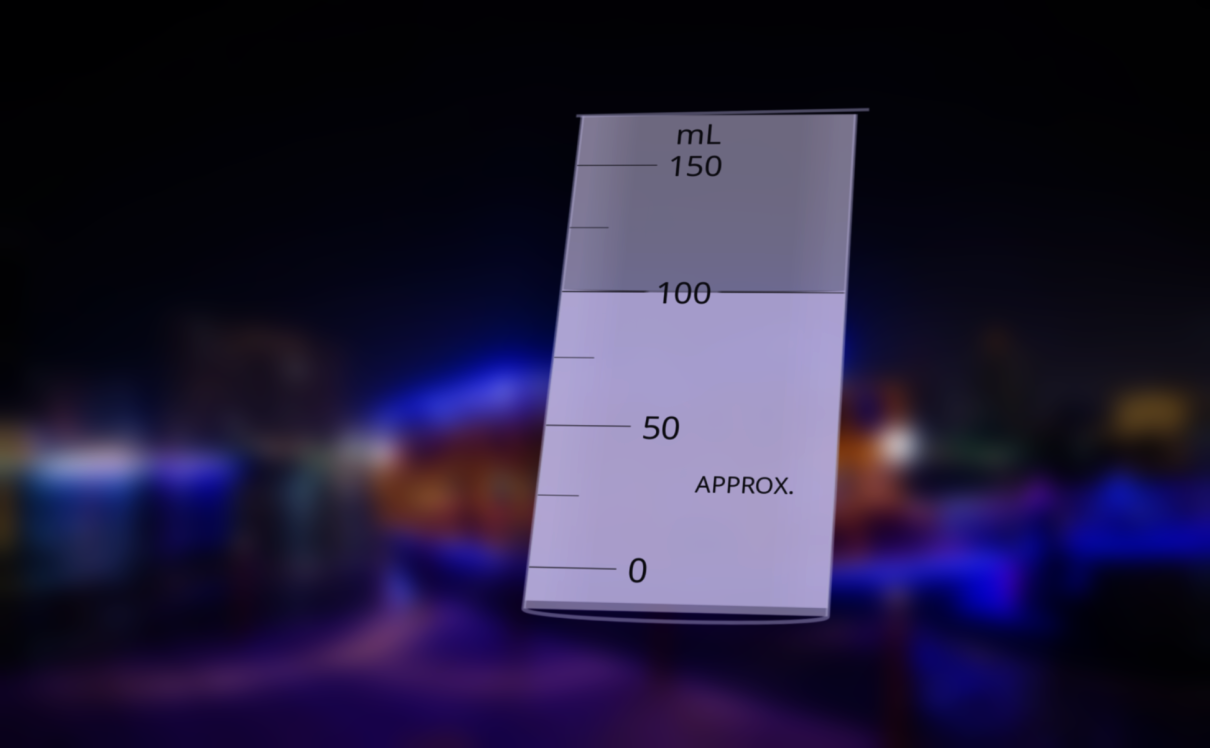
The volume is value=100 unit=mL
